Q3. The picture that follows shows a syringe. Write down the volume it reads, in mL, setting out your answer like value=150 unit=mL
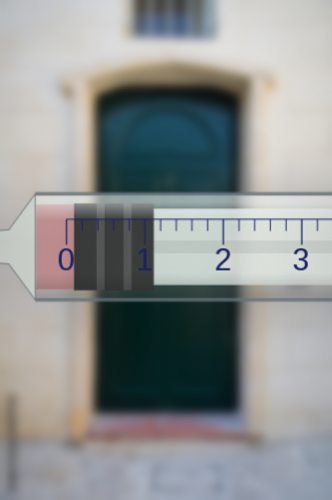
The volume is value=0.1 unit=mL
